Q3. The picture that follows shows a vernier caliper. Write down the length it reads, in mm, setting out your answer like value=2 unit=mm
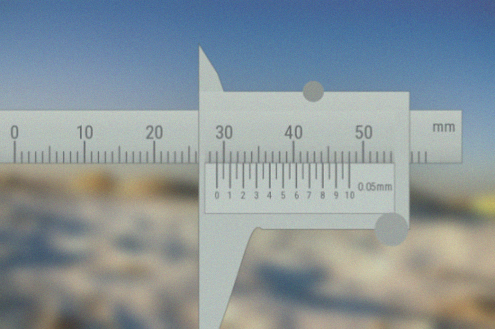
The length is value=29.0 unit=mm
